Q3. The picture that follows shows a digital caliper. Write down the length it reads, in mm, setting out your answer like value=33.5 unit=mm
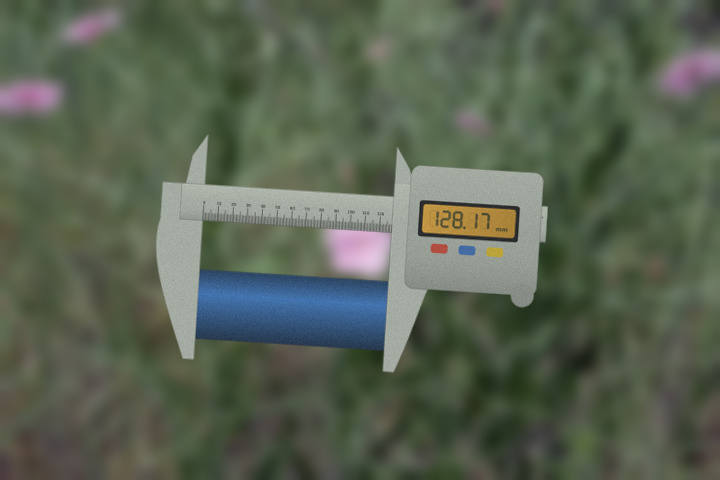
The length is value=128.17 unit=mm
